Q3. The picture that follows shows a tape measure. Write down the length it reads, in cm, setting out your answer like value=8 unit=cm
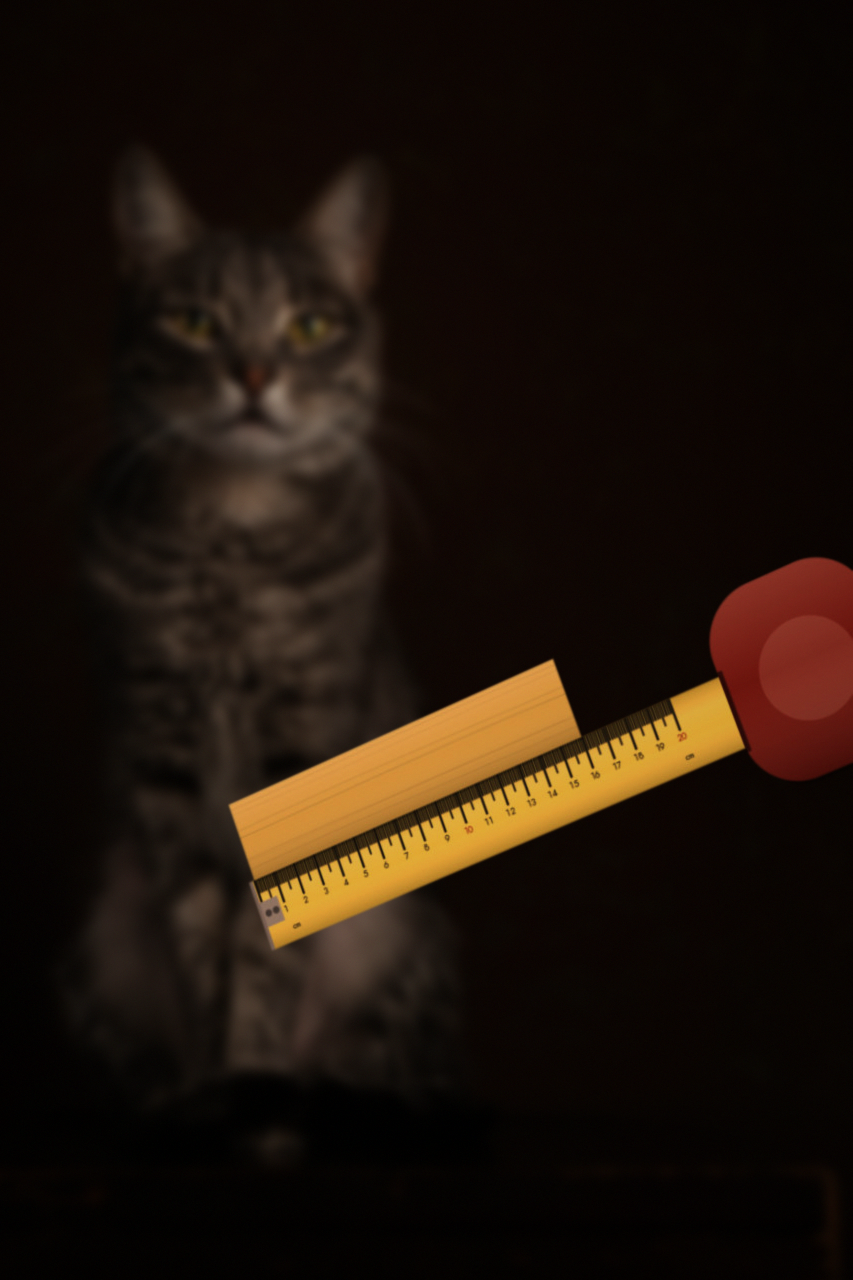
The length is value=16 unit=cm
